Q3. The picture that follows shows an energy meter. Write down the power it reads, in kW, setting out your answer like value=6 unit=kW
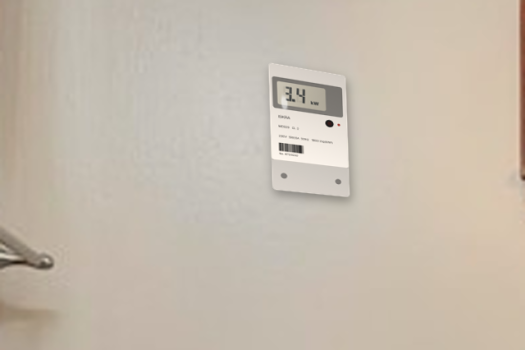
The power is value=3.4 unit=kW
